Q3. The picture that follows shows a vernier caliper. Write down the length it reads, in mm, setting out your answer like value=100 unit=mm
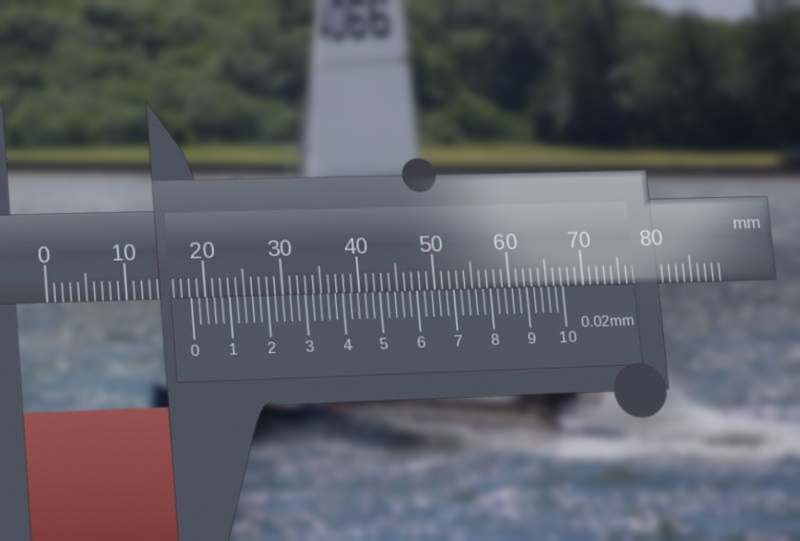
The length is value=18.2 unit=mm
